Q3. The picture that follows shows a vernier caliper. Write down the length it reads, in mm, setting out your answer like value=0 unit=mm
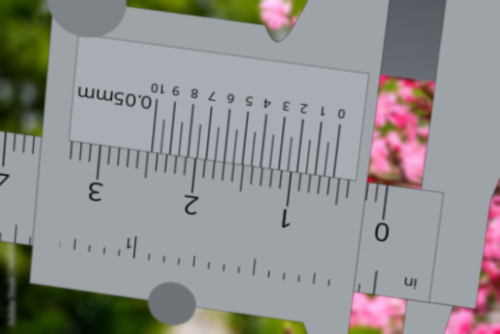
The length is value=5.6 unit=mm
